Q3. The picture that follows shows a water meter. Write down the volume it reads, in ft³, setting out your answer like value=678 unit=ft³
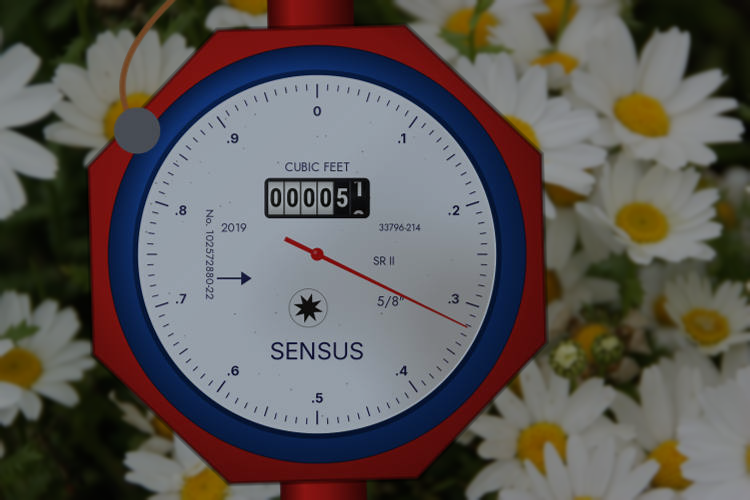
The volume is value=51.32 unit=ft³
